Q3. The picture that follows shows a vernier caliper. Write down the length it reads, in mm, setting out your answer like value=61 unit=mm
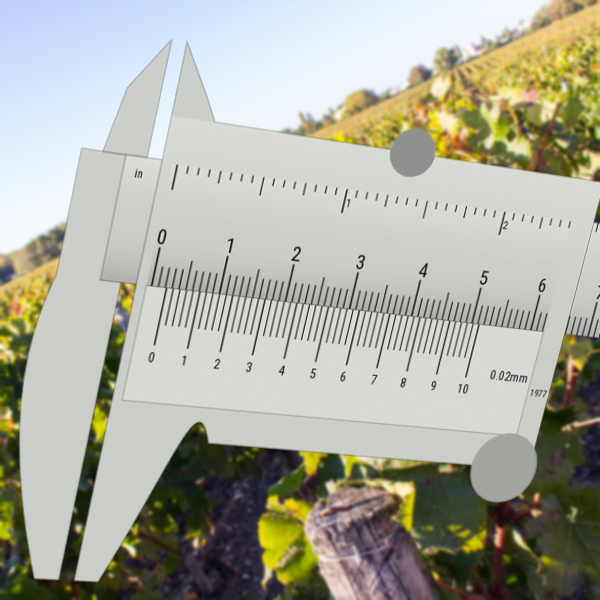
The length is value=2.2 unit=mm
